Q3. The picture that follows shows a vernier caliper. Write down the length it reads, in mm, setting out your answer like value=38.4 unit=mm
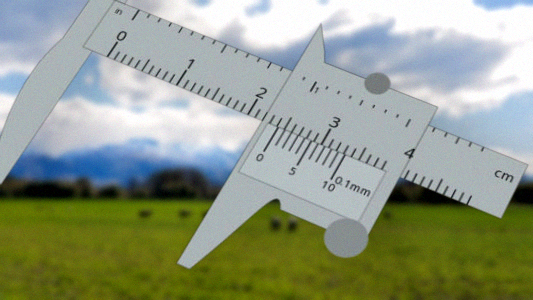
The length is value=24.2 unit=mm
